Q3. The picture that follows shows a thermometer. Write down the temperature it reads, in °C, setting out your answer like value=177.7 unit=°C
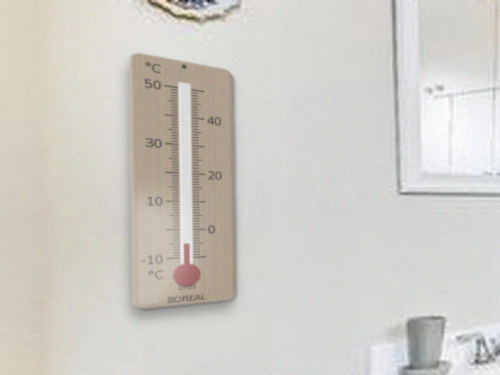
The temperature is value=-5 unit=°C
